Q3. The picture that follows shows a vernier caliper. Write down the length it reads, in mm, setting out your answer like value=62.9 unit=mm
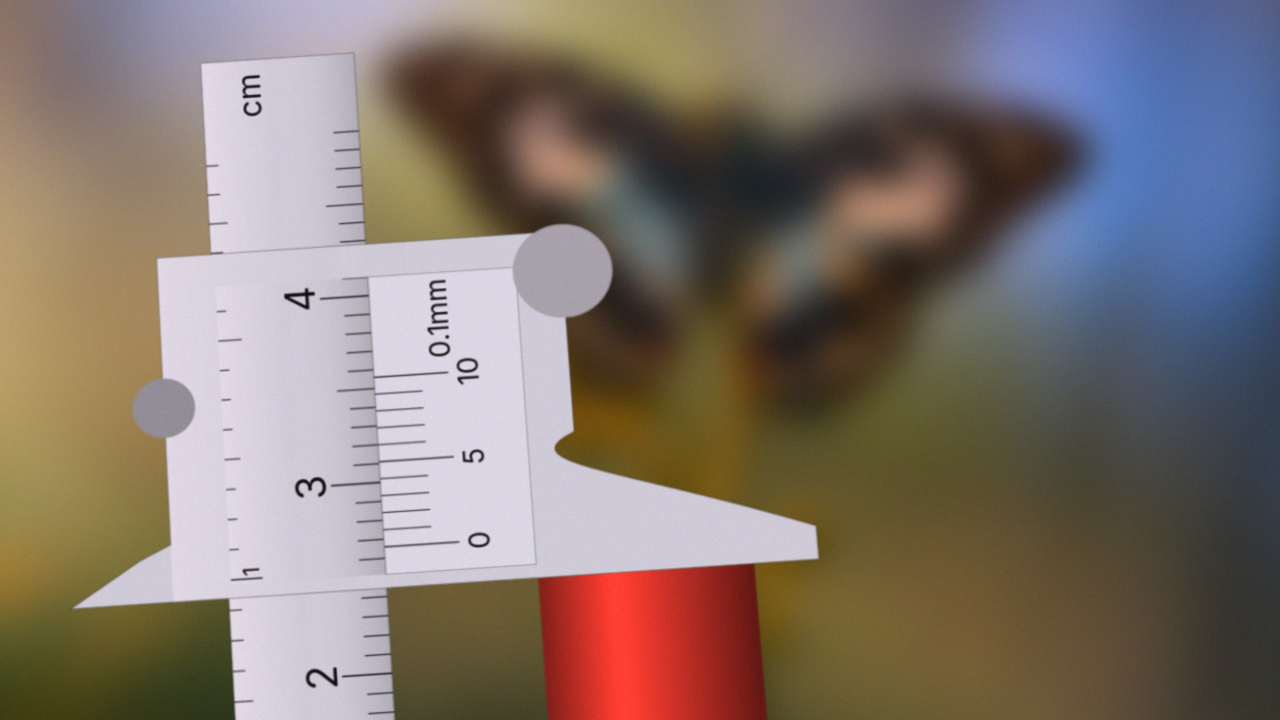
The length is value=26.6 unit=mm
